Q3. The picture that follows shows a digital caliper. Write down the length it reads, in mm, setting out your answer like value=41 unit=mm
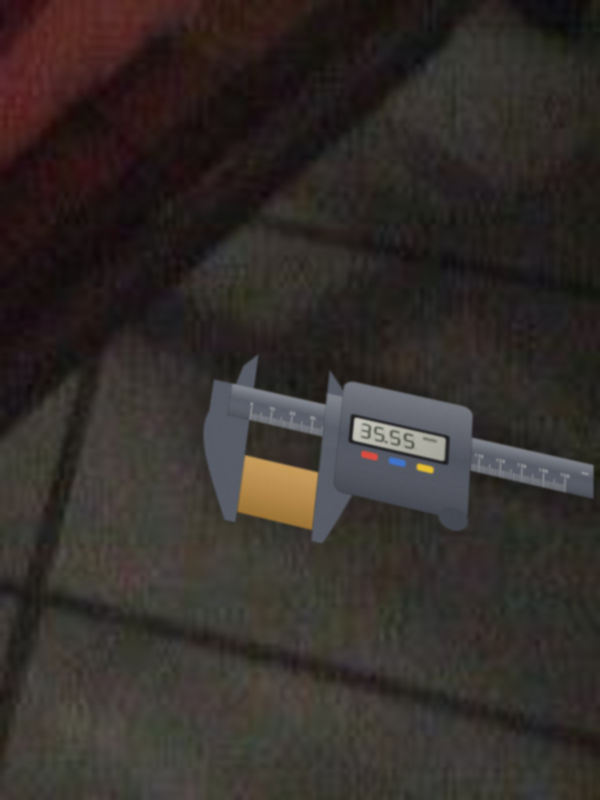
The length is value=35.55 unit=mm
